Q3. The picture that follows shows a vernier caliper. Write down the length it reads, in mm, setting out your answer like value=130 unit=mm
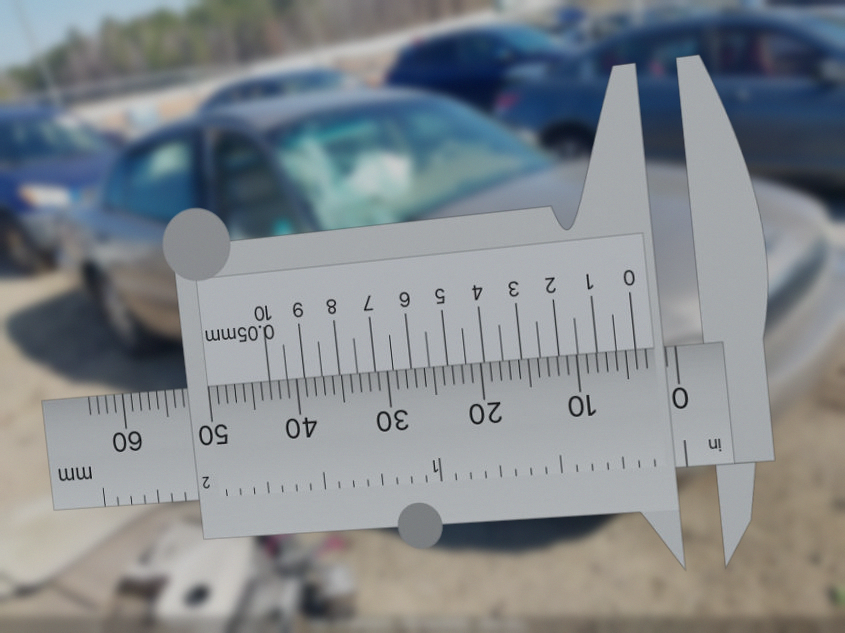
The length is value=4.0 unit=mm
